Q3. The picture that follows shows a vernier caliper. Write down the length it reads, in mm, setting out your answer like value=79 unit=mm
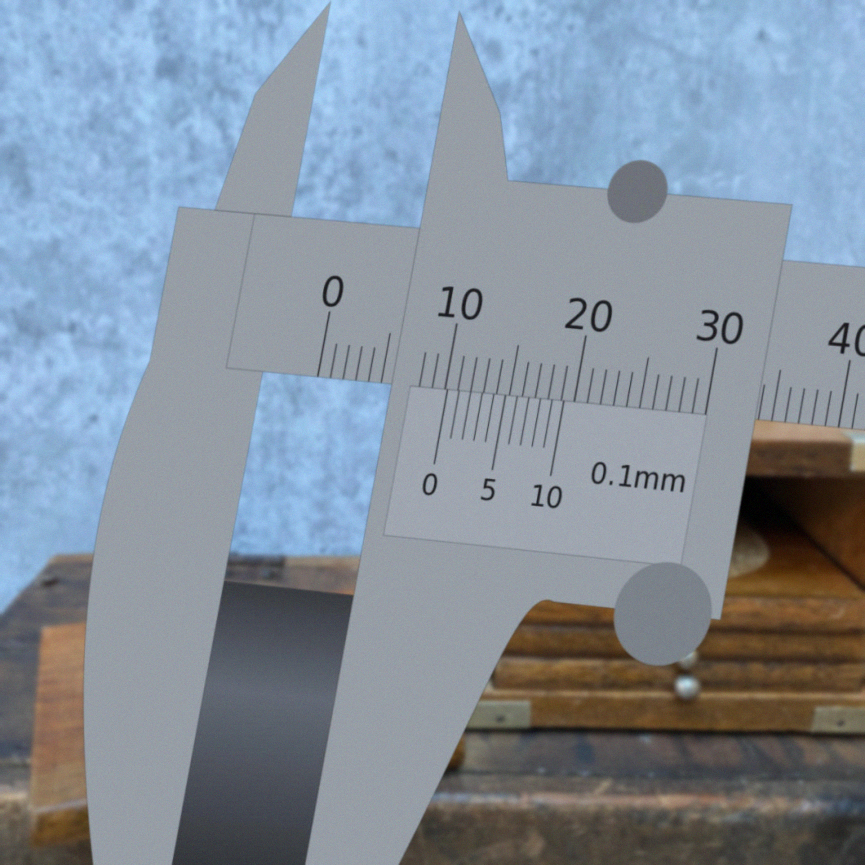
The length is value=10.2 unit=mm
